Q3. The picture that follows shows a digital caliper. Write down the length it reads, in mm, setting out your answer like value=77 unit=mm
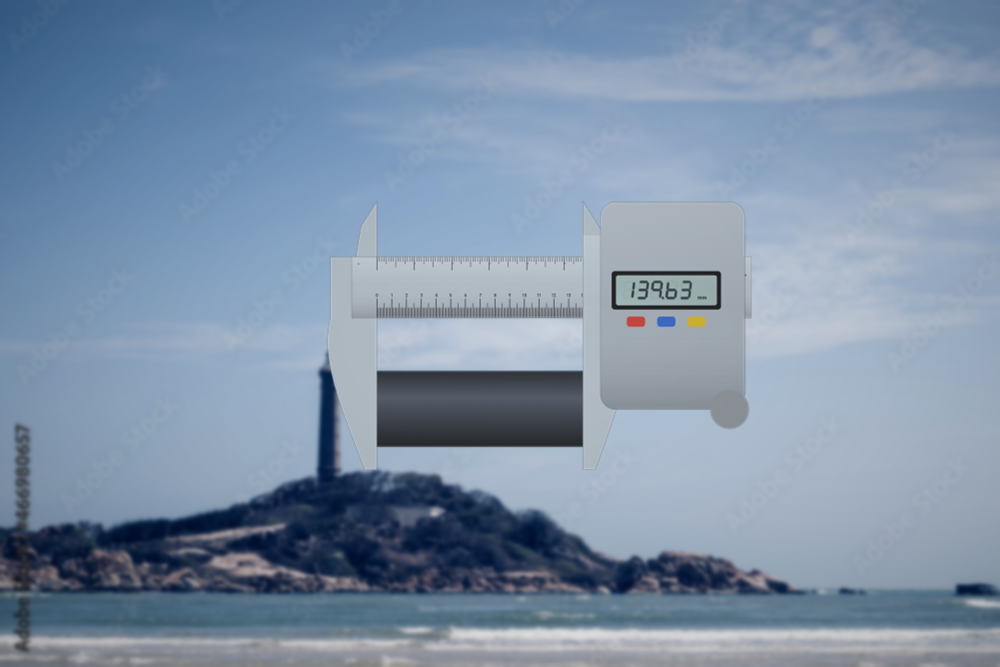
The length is value=139.63 unit=mm
